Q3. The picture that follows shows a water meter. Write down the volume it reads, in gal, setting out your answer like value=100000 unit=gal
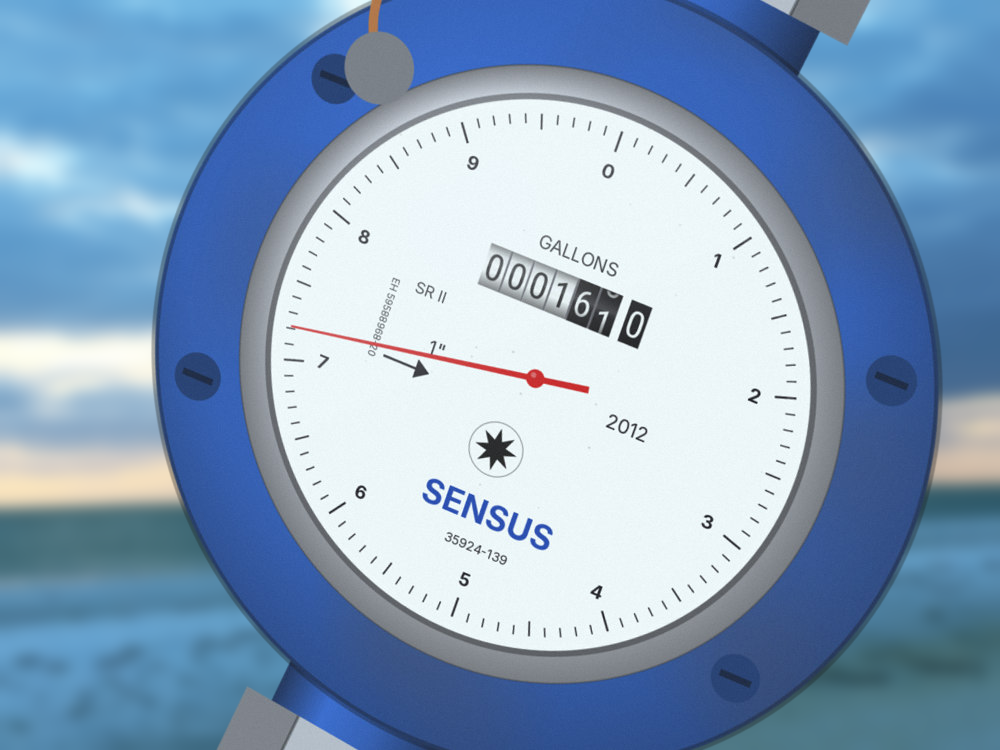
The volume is value=1607.2 unit=gal
